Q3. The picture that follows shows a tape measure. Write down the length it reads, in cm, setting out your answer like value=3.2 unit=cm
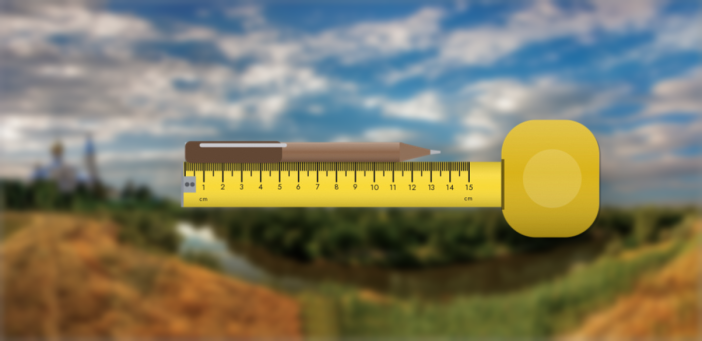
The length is value=13.5 unit=cm
